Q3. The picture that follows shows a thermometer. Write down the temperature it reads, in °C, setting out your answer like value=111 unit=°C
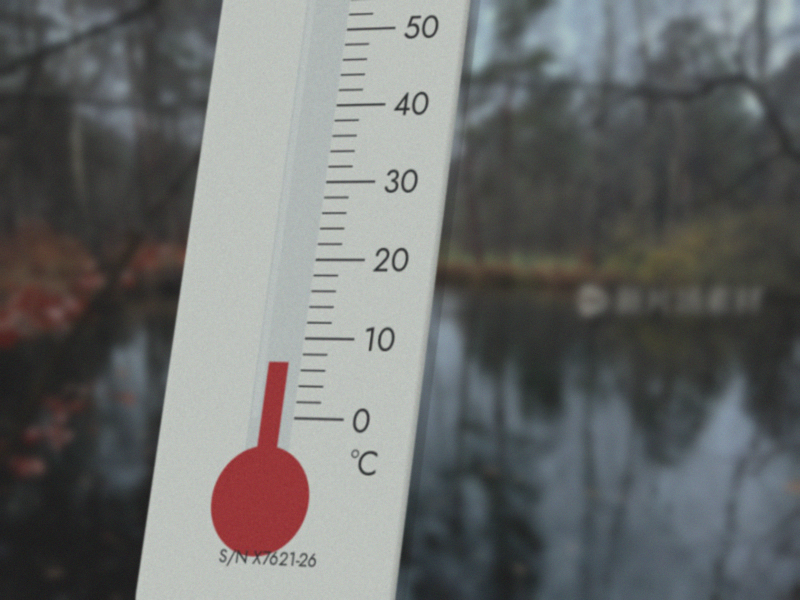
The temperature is value=7 unit=°C
